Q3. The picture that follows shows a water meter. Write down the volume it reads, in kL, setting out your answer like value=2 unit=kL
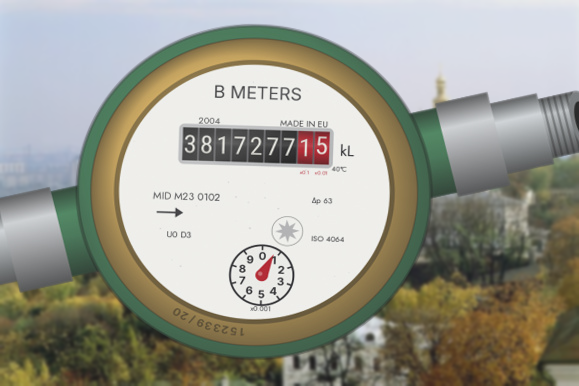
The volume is value=3817277.150 unit=kL
